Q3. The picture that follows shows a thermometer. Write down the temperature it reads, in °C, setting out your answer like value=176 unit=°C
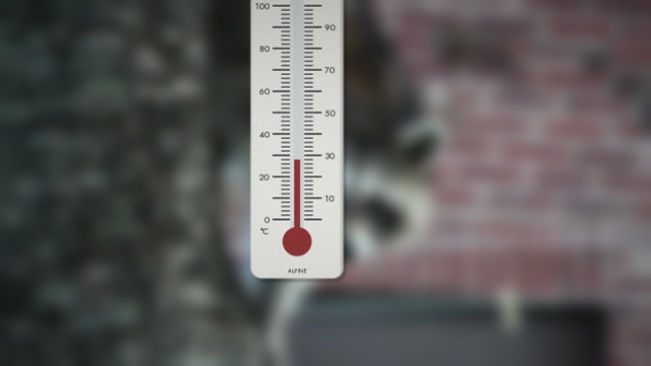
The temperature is value=28 unit=°C
